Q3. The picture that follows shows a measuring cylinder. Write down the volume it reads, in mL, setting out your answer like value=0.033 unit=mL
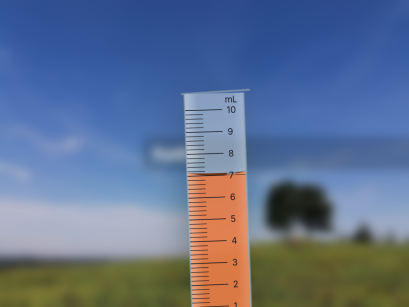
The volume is value=7 unit=mL
